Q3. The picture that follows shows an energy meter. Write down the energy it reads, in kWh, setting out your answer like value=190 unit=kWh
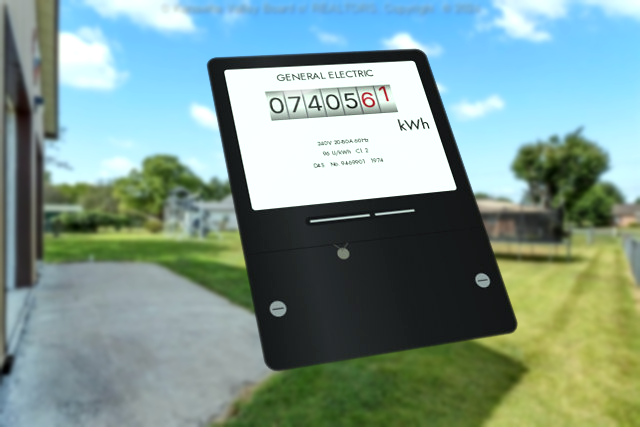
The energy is value=7405.61 unit=kWh
